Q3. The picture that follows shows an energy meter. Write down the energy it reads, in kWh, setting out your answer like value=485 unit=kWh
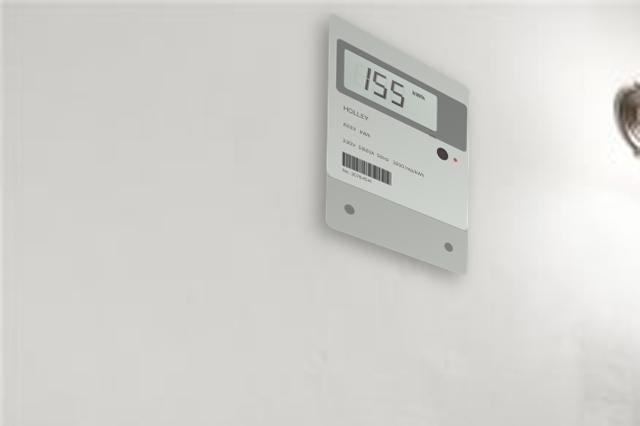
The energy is value=155 unit=kWh
